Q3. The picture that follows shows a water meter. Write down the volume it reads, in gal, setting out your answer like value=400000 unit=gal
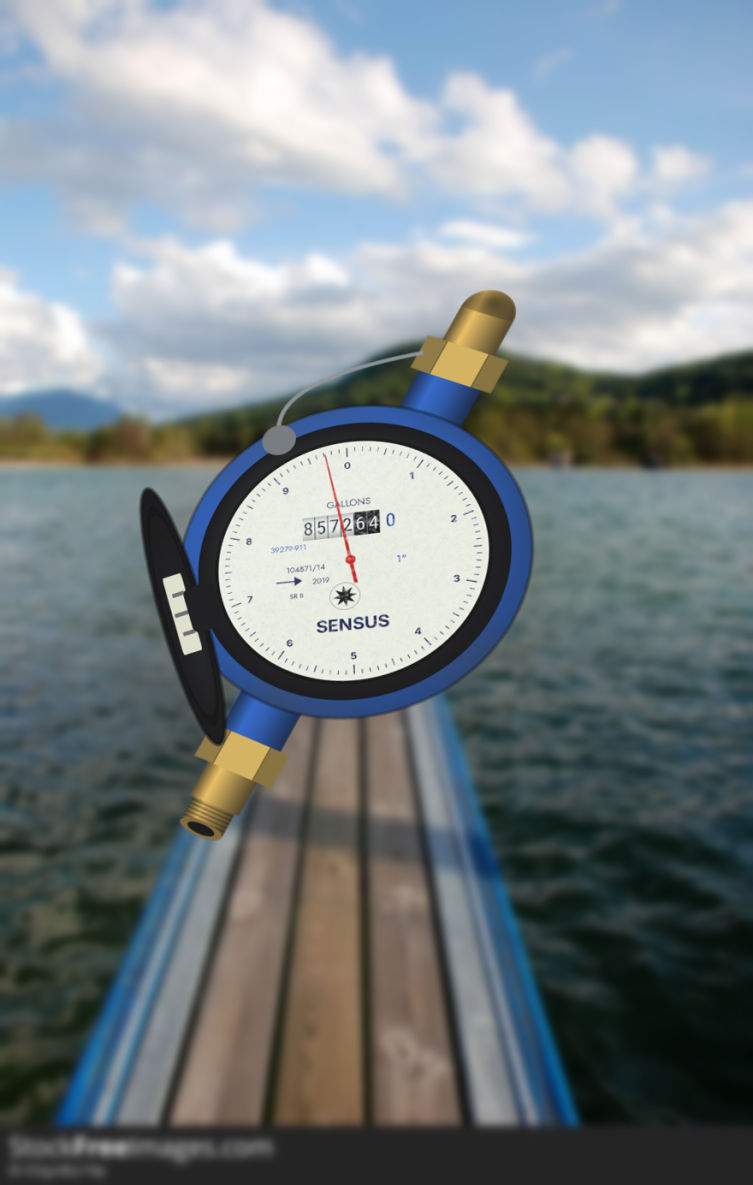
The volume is value=8572639.7 unit=gal
